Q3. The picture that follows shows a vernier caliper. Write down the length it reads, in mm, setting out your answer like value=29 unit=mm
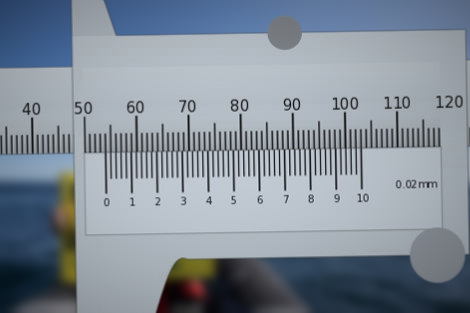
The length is value=54.0 unit=mm
